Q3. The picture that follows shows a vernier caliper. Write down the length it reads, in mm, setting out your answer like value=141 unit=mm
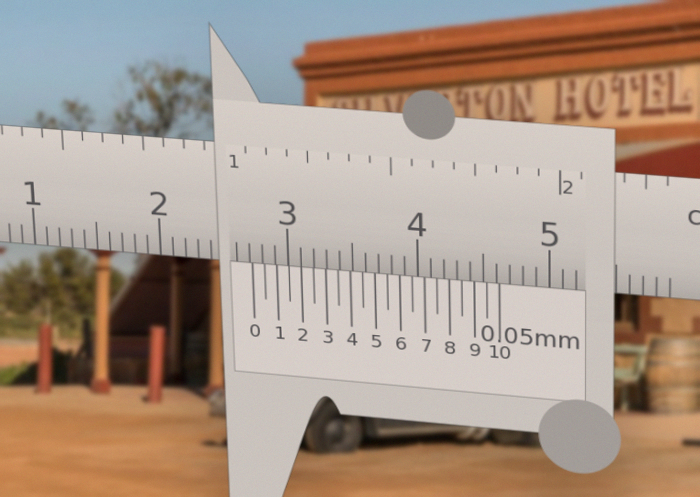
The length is value=27.2 unit=mm
